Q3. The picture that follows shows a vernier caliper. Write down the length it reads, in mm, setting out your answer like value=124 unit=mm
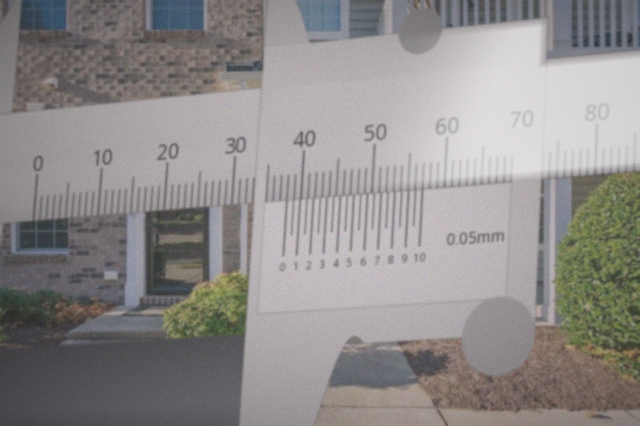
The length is value=38.0 unit=mm
